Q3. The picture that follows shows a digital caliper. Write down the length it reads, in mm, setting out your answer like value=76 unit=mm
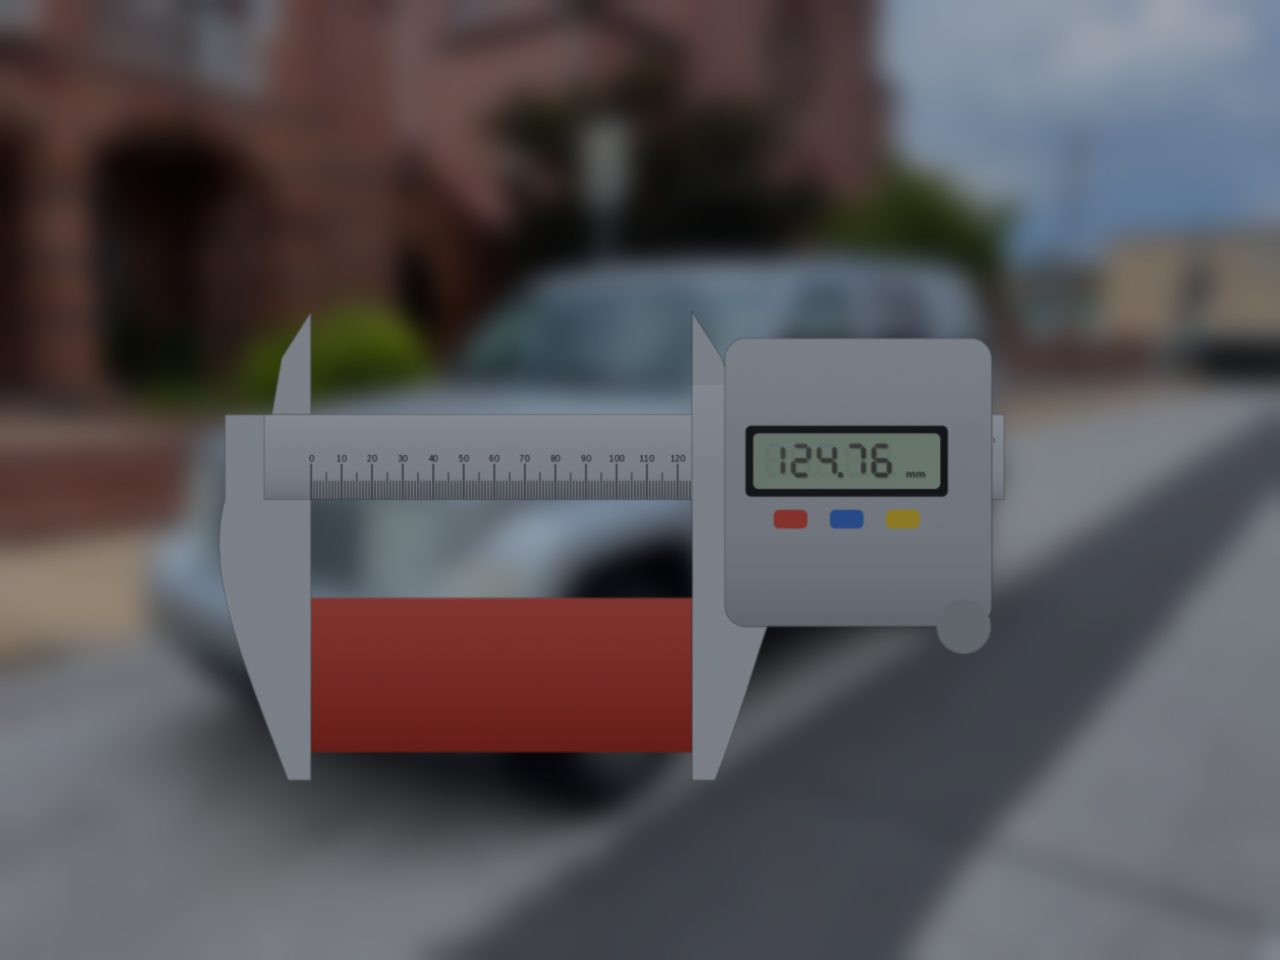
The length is value=124.76 unit=mm
